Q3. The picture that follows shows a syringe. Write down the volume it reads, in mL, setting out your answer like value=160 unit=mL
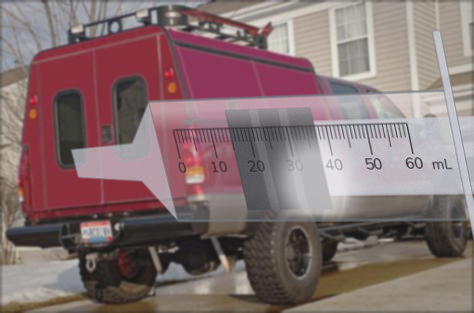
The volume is value=15 unit=mL
